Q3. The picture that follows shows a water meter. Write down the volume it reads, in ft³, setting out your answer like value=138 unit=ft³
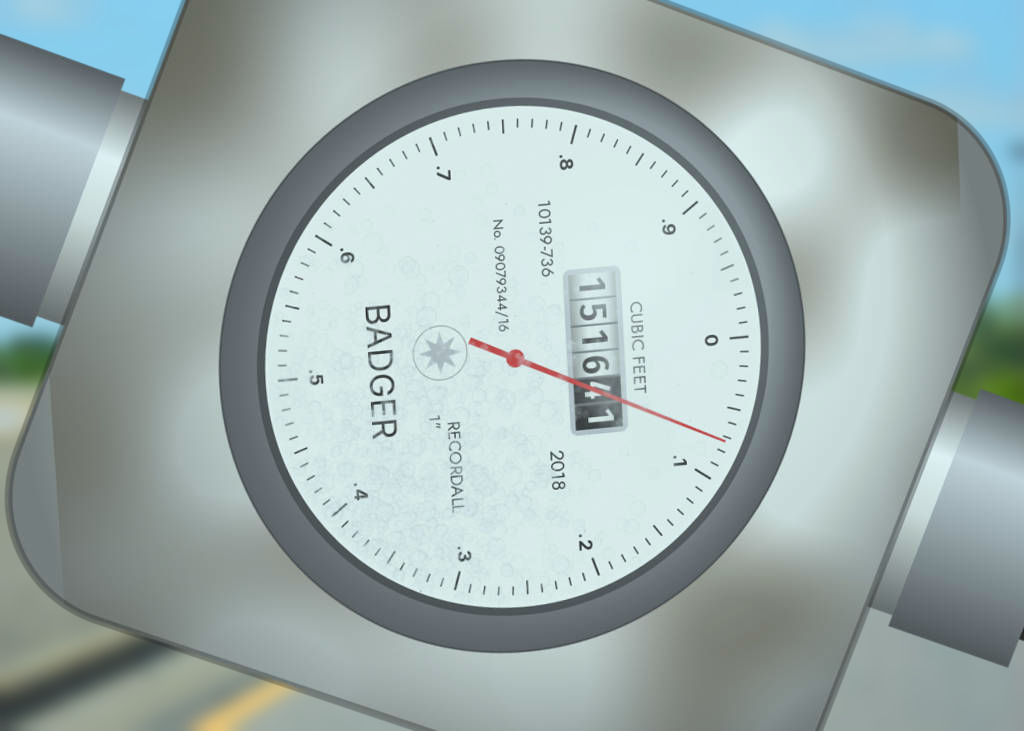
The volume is value=151641.07 unit=ft³
